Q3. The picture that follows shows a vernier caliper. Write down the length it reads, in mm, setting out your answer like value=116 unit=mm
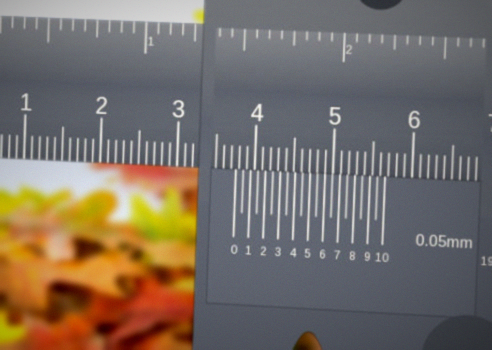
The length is value=37.6 unit=mm
